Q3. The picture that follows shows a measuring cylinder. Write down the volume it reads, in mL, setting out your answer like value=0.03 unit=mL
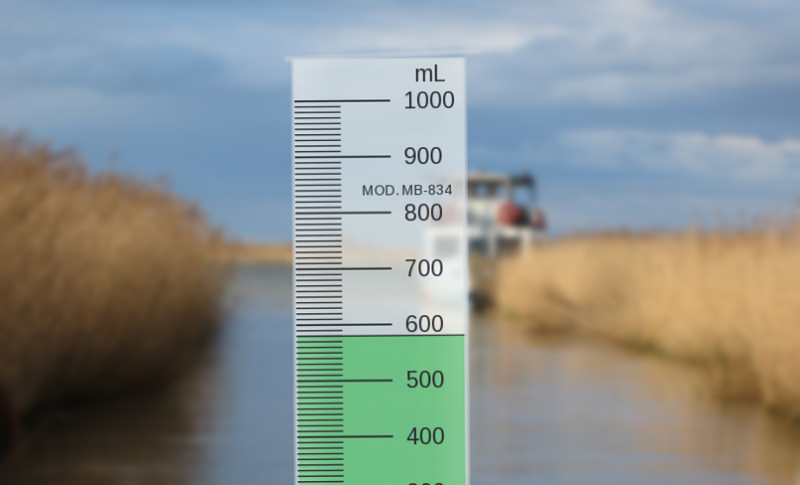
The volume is value=580 unit=mL
